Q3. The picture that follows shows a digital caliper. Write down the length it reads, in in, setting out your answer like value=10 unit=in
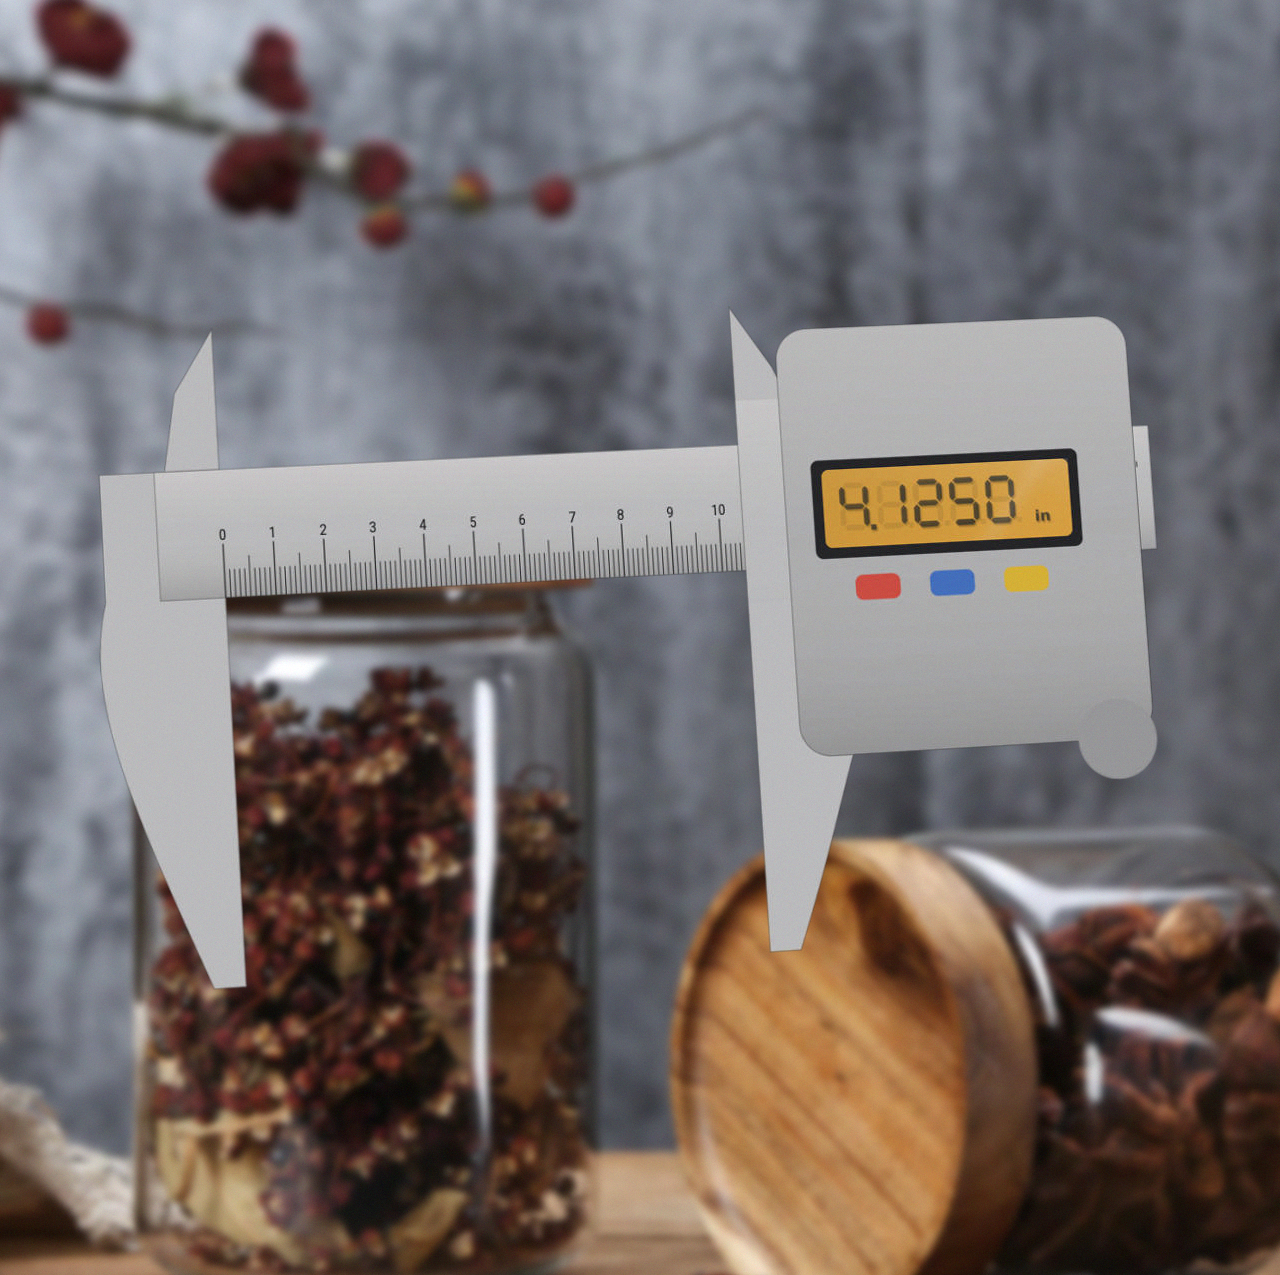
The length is value=4.1250 unit=in
